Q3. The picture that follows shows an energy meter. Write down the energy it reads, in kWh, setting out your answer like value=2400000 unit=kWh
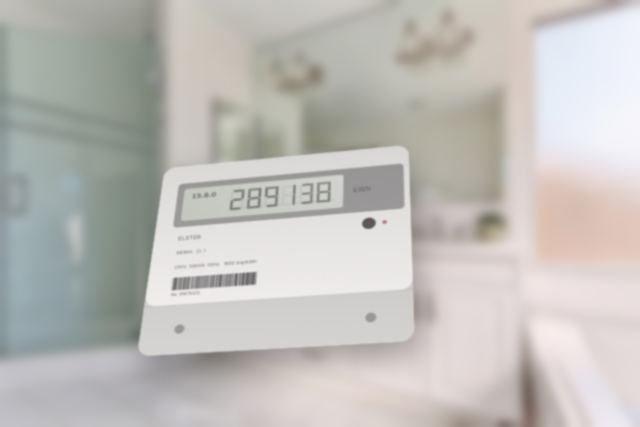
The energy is value=289138 unit=kWh
